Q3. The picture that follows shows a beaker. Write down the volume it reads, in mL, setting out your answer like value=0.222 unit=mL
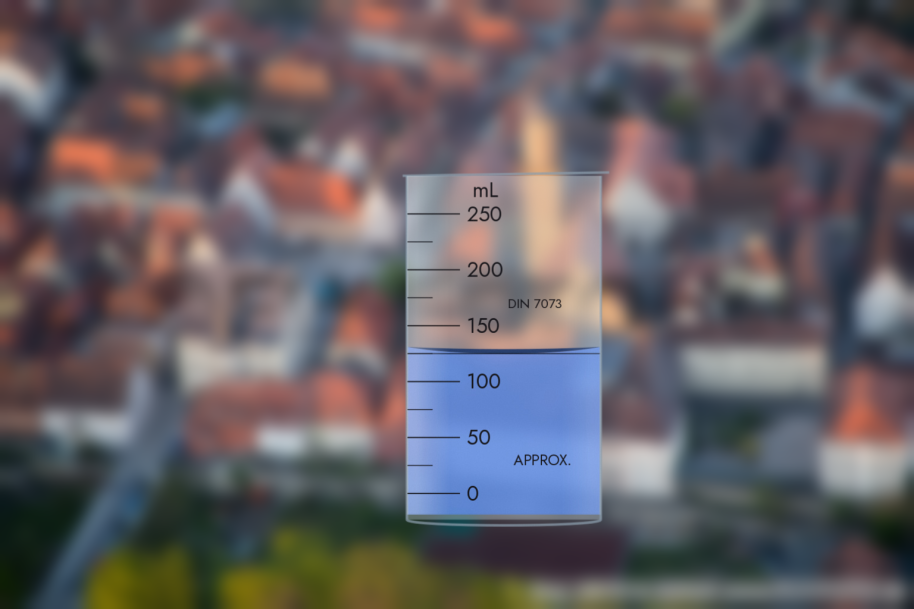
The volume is value=125 unit=mL
